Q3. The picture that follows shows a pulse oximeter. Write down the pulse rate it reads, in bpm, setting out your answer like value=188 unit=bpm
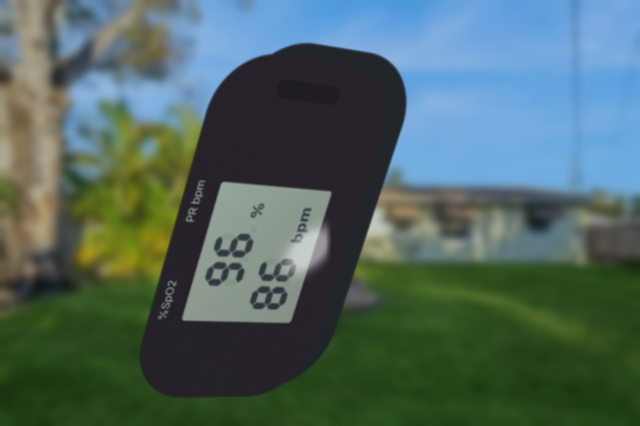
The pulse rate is value=86 unit=bpm
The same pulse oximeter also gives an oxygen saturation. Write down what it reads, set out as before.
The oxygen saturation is value=96 unit=%
